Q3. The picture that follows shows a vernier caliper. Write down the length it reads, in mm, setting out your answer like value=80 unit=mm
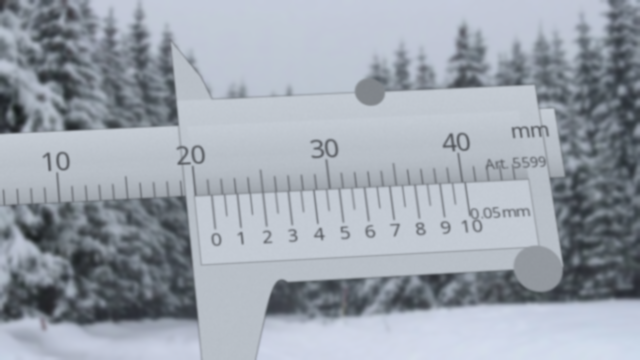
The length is value=21.2 unit=mm
